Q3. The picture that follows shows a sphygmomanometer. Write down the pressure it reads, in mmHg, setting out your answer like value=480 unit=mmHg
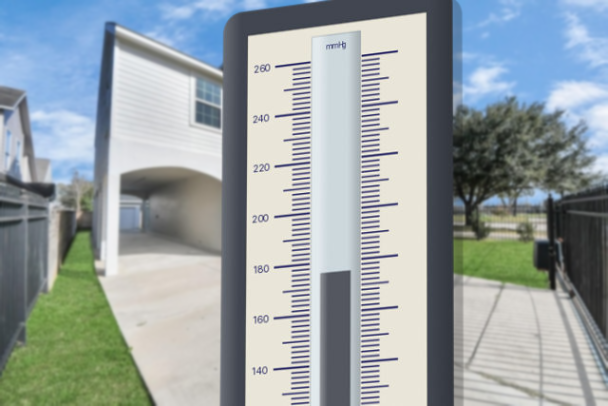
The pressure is value=176 unit=mmHg
